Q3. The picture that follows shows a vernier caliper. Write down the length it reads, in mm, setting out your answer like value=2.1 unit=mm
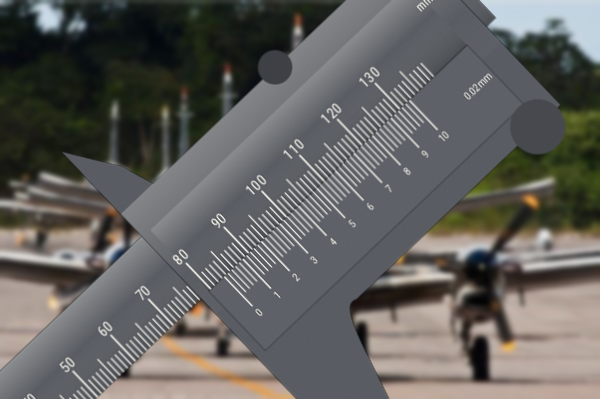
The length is value=83.5 unit=mm
